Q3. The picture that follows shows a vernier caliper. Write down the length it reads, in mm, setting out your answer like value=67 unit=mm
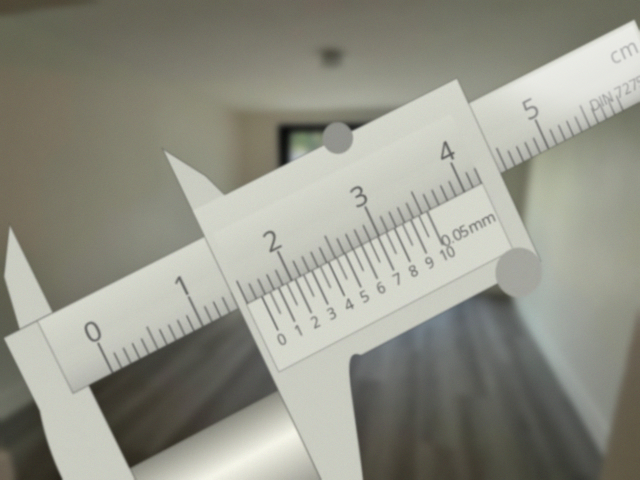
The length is value=16.6 unit=mm
